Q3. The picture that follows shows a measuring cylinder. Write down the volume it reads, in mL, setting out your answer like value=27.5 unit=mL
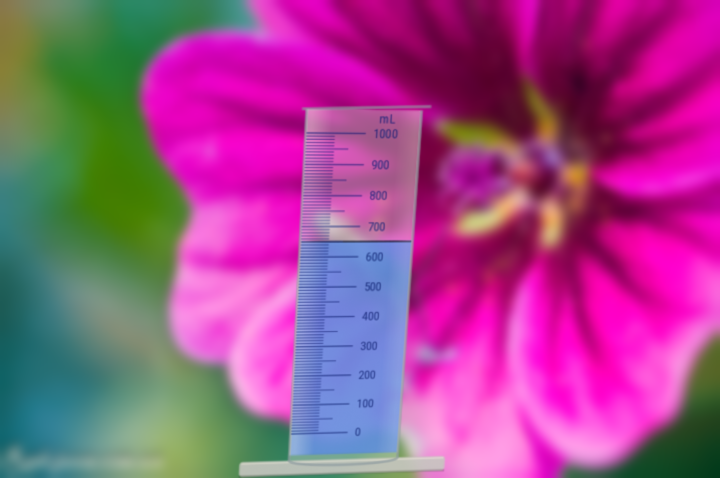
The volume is value=650 unit=mL
